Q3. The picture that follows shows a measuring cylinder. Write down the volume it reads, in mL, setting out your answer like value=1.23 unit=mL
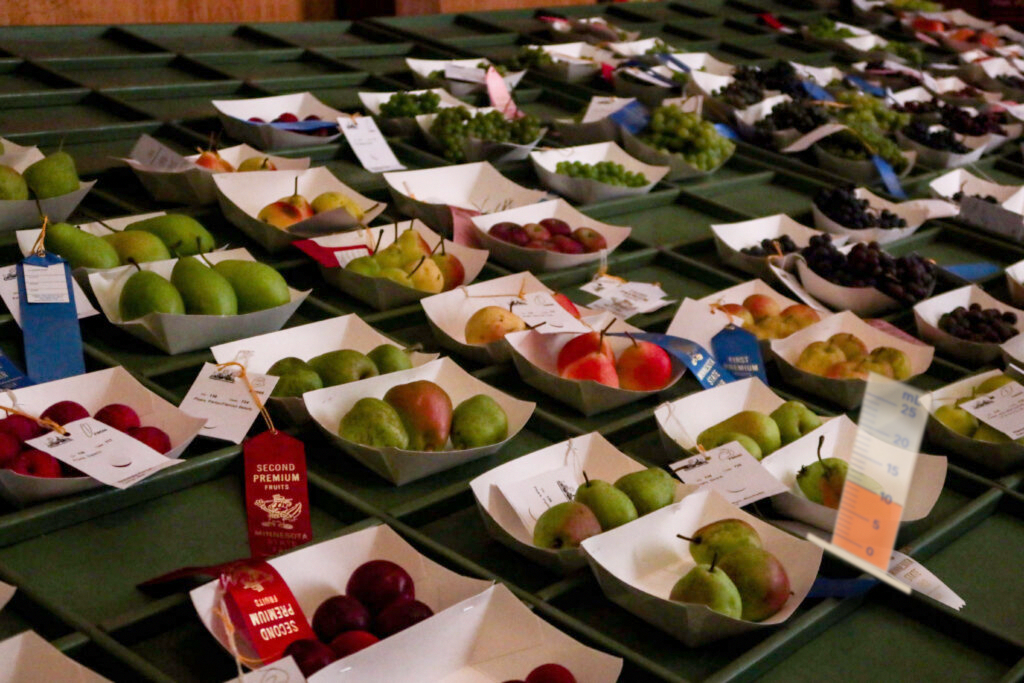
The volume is value=10 unit=mL
